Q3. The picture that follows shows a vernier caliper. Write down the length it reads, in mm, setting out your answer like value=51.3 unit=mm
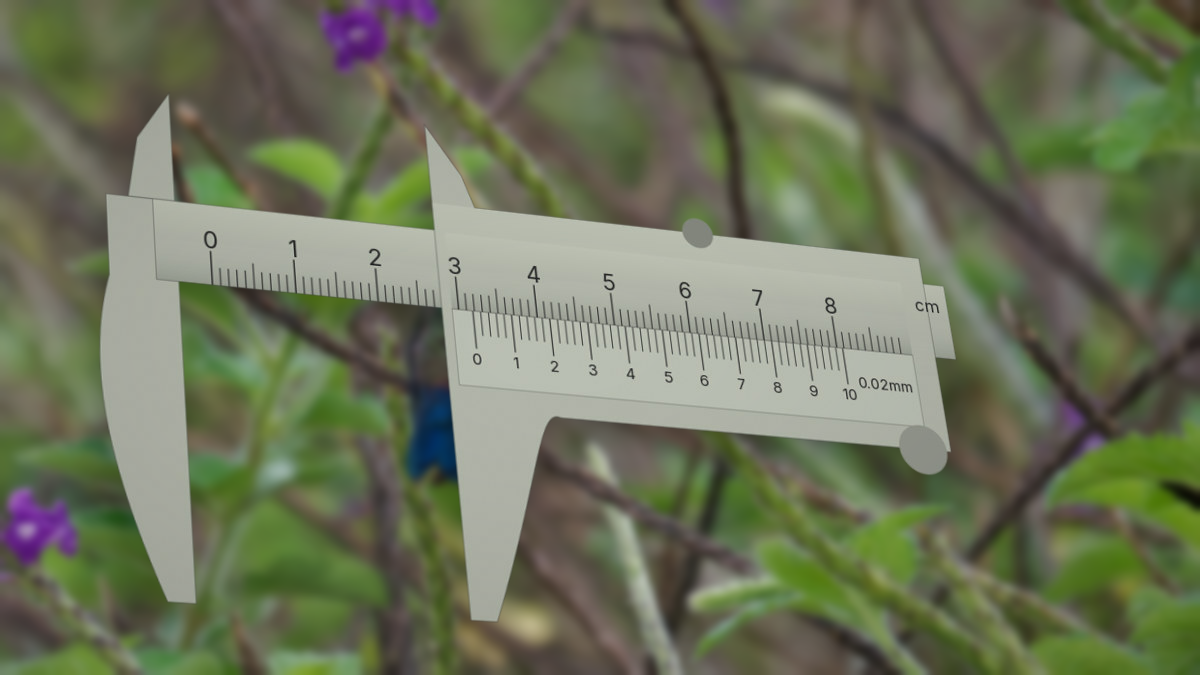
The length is value=31.8 unit=mm
